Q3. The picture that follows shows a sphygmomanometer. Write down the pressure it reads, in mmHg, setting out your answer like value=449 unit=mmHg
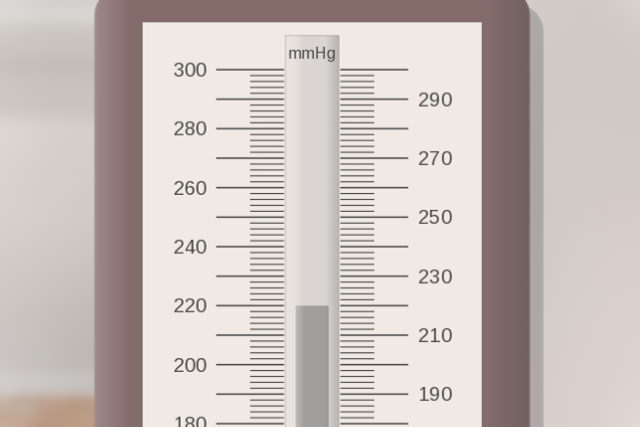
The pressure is value=220 unit=mmHg
